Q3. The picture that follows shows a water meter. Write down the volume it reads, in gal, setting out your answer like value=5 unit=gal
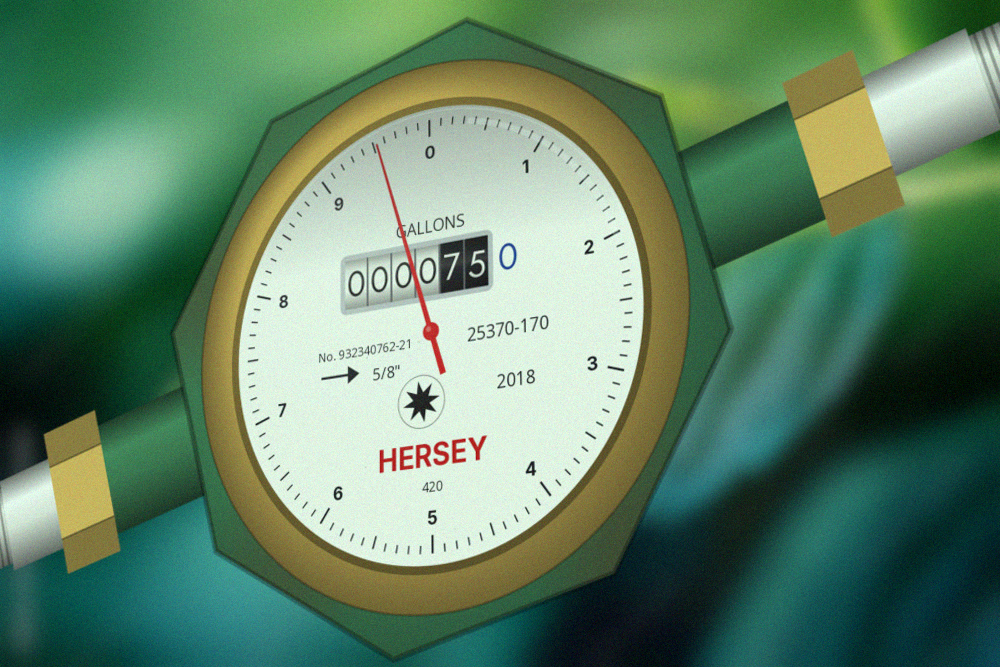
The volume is value=749.5 unit=gal
